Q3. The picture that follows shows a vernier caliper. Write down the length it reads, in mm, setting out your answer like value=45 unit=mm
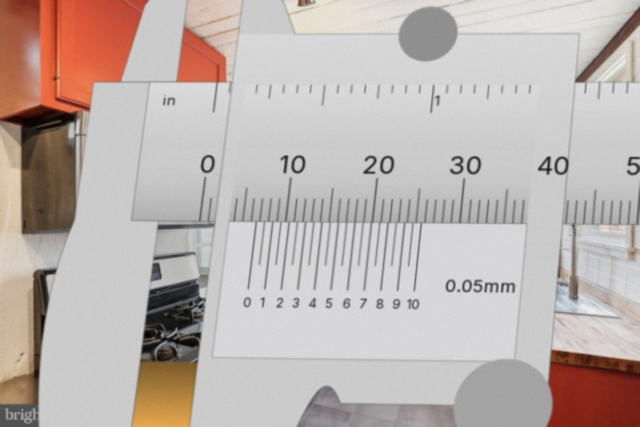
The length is value=6.6 unit=mm
